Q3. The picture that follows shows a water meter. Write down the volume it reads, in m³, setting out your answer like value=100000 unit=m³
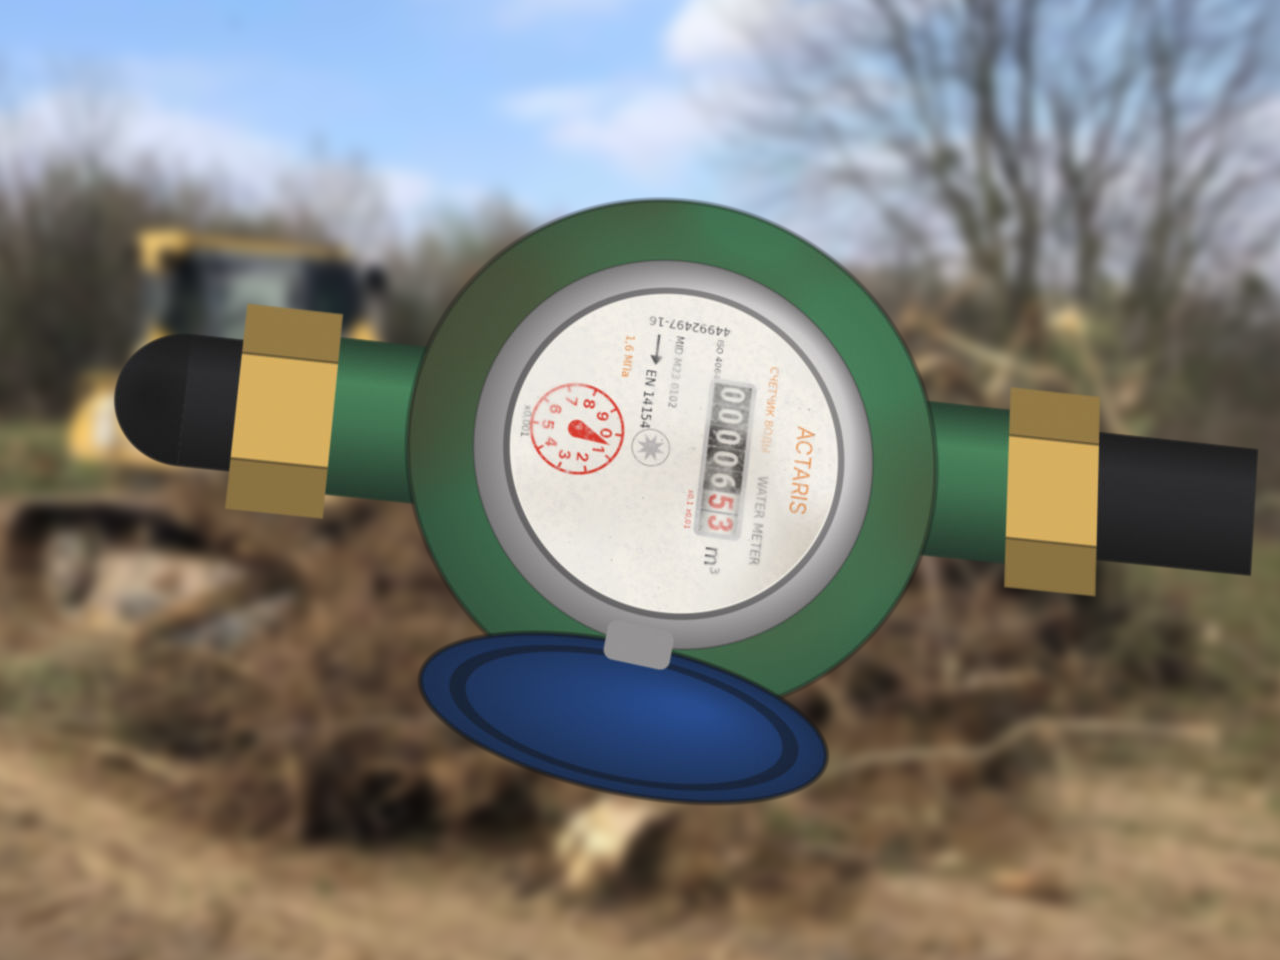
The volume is value=6.530 unit=m³
